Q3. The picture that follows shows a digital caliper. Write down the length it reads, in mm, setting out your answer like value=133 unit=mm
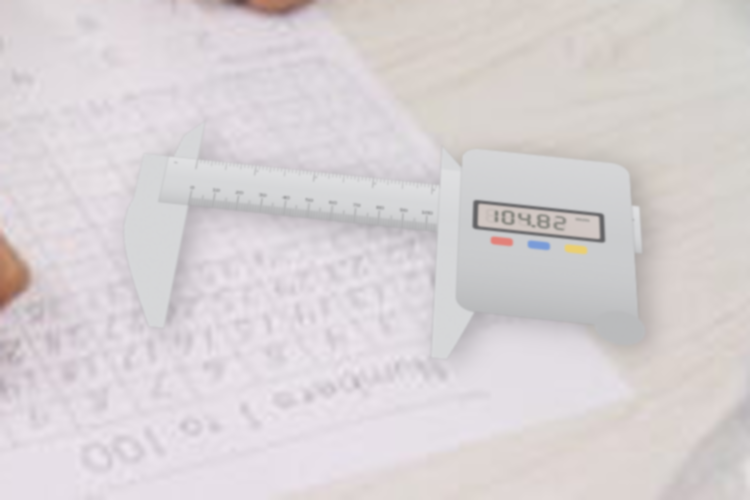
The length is value=104.82 unit=mm
